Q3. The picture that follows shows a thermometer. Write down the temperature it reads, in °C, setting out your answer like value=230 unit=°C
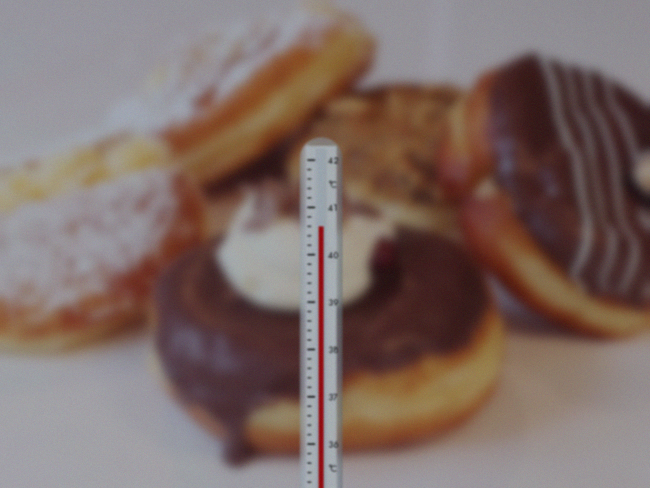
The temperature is value=40.6 unit=°C
